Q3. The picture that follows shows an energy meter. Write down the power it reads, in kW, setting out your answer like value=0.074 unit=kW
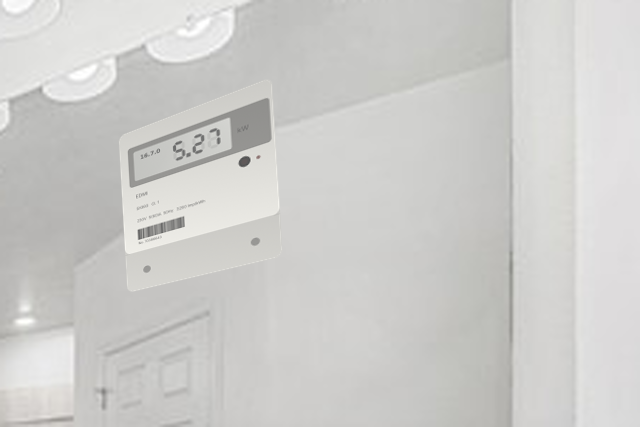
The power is value=5.27 unit=kW
